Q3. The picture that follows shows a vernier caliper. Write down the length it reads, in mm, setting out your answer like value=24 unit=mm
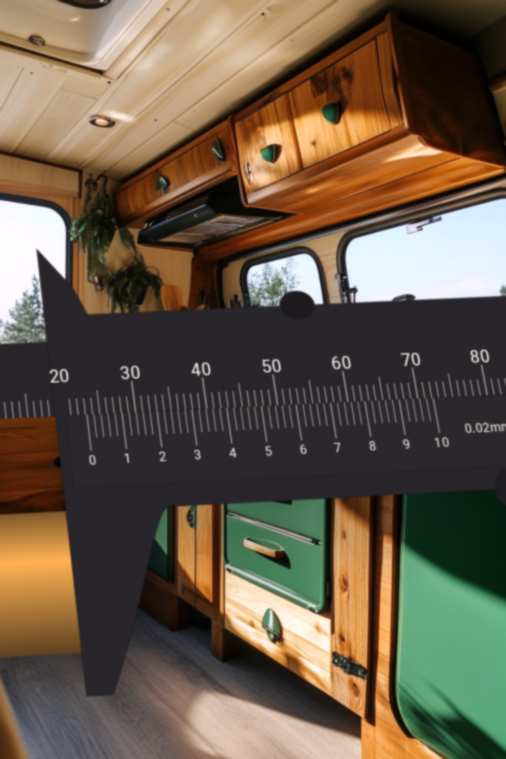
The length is value=23.2 unit=mm
